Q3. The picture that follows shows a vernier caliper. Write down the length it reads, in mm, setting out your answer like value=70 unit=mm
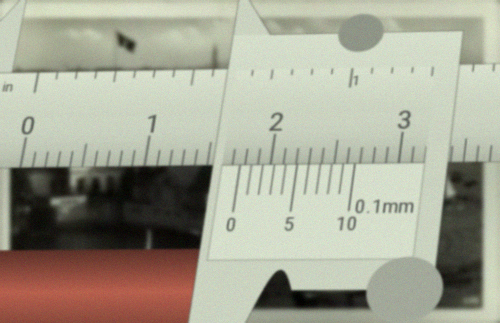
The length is value=17.6 unit=mm
